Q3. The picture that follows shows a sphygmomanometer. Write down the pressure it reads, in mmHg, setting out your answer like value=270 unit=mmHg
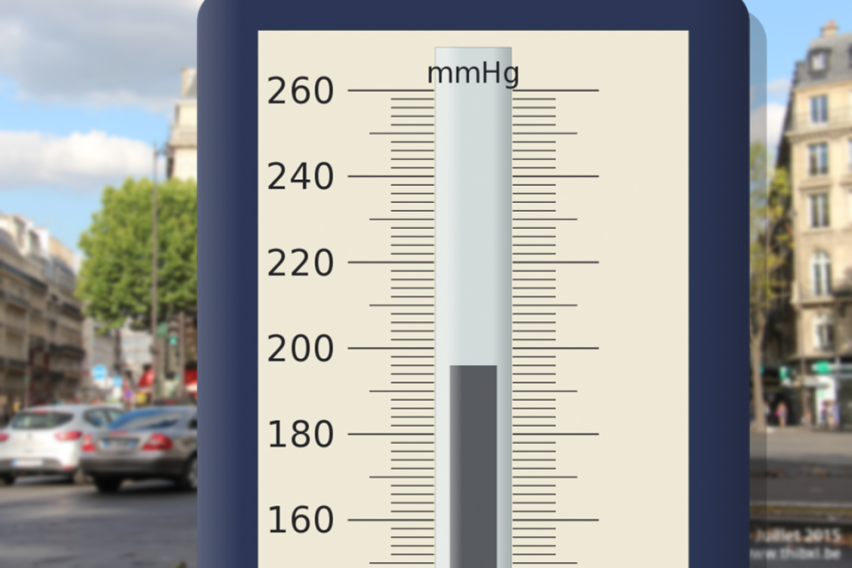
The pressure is value=196 unit=mmHg
